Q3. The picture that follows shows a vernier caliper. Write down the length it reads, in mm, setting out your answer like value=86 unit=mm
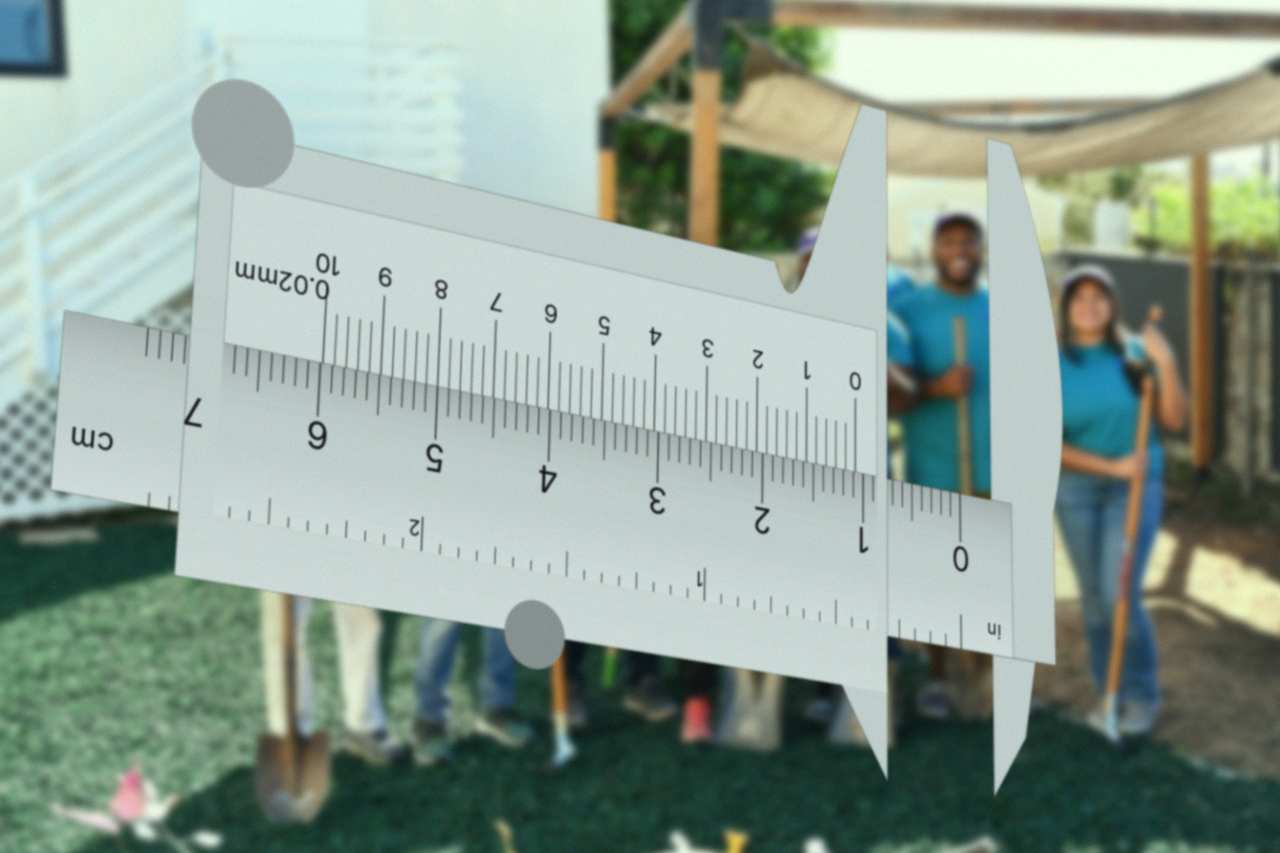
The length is value=10.8 unit=mm
